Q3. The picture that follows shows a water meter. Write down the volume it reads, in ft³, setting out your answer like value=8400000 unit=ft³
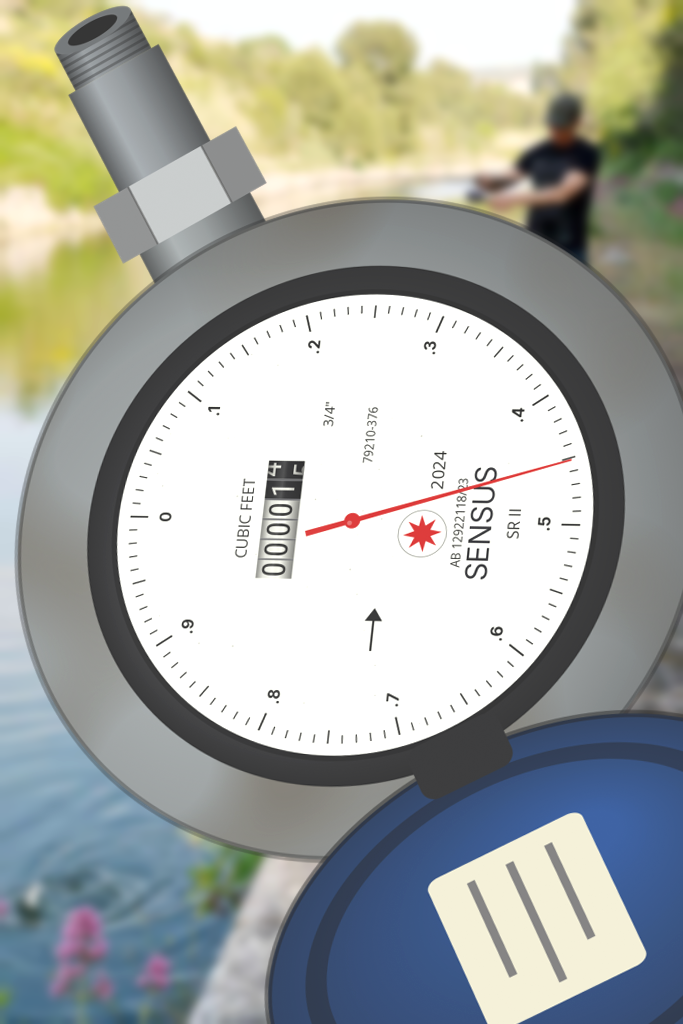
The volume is value=14.45 unit=ft³
